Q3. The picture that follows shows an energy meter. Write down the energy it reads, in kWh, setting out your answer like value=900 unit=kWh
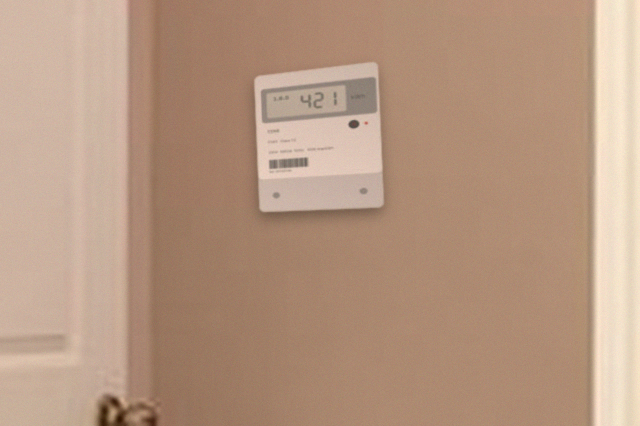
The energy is value=421 unit=kWh
